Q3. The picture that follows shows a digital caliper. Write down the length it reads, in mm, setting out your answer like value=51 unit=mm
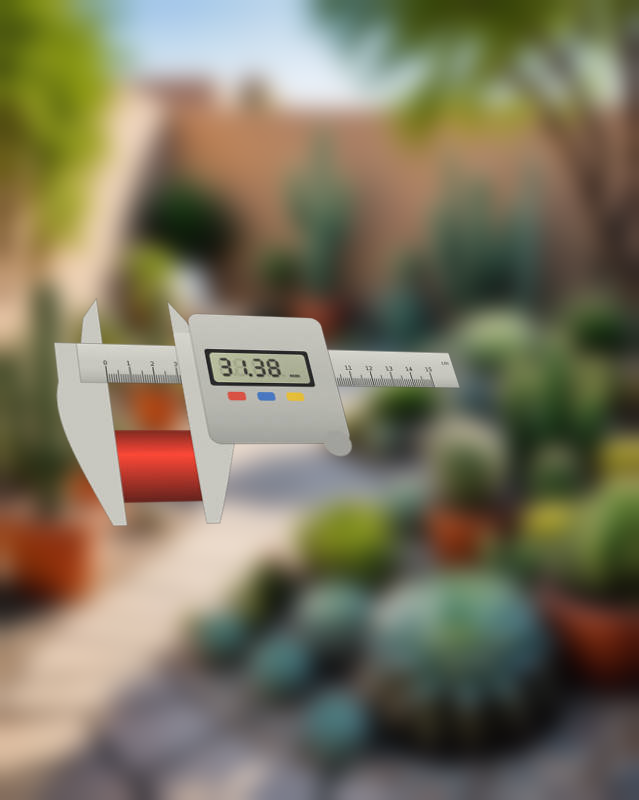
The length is value=31.38 unit=mm
